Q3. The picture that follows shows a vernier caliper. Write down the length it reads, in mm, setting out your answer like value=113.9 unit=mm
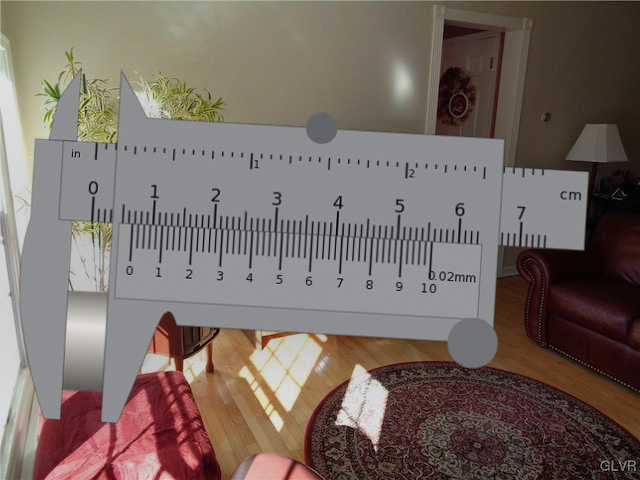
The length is value=6.6 unit=mm
